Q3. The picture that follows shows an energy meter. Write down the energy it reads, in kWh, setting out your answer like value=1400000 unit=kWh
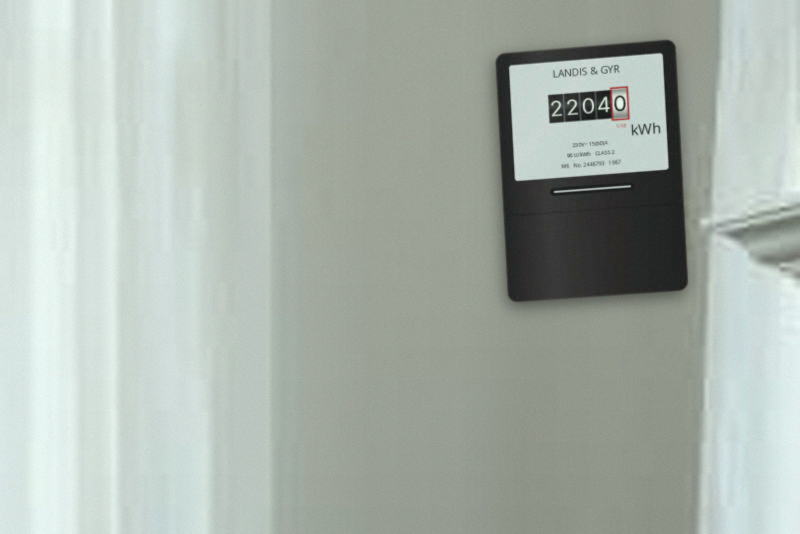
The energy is value=2204.0 unit=kWh
